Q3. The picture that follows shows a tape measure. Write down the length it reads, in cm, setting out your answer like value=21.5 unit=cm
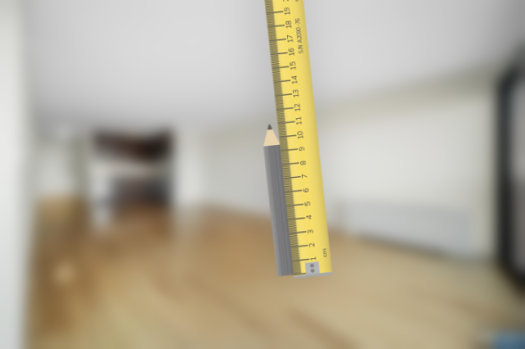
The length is value=11 unit=cm
